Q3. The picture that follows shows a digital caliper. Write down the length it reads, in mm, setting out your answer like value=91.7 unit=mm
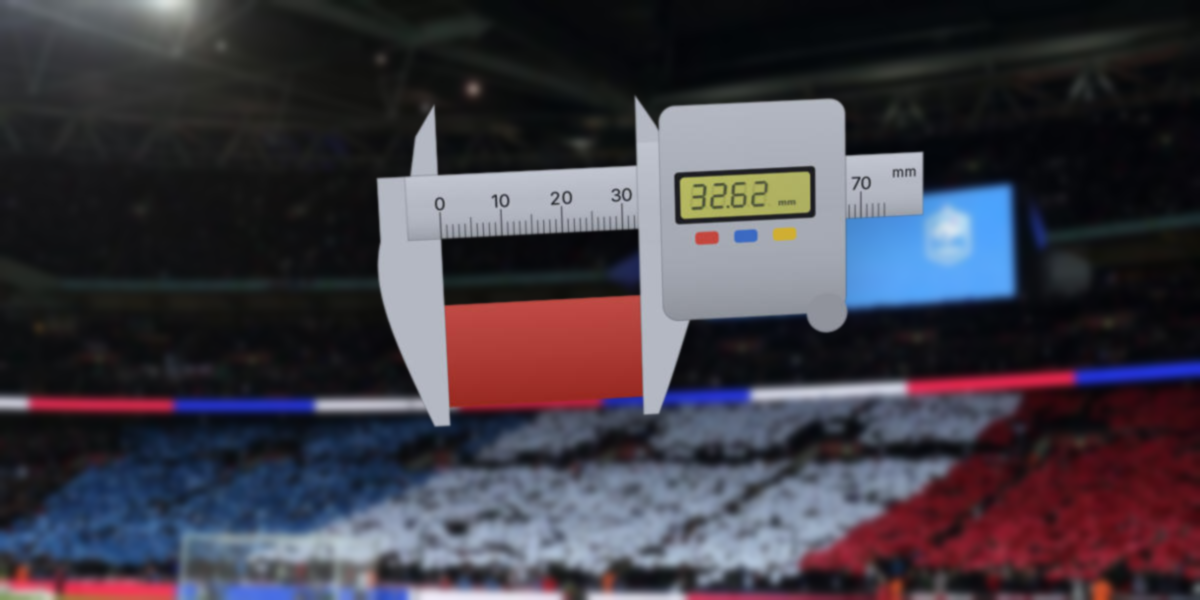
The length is value=32.62 unit=mm
